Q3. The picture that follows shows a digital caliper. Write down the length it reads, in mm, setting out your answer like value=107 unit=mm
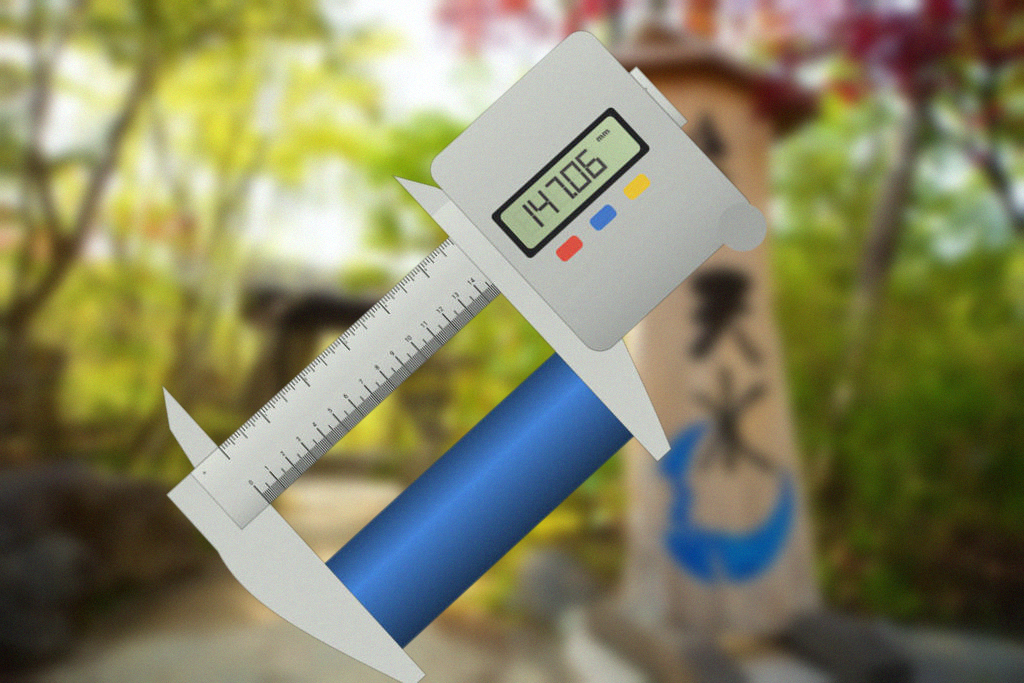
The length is value=147.06 unit=mm
